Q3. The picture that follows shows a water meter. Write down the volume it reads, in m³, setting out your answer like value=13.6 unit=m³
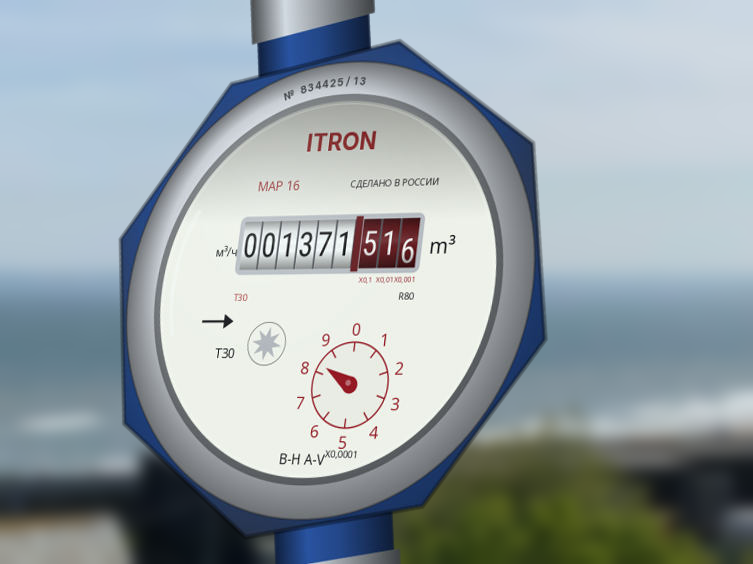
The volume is value=1371.5158 unit=m³
